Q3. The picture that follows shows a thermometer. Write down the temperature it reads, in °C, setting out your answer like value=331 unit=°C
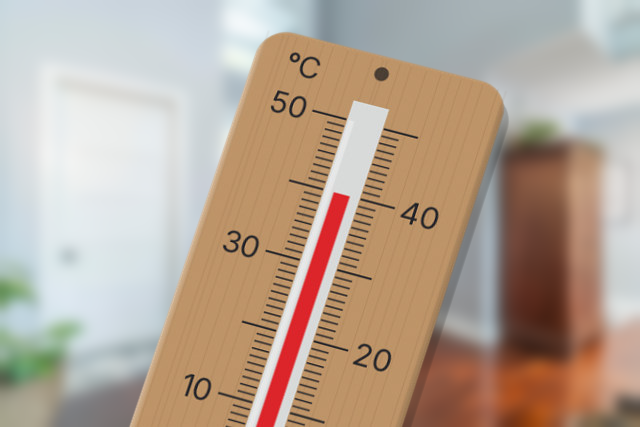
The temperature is value=40 unit=°C
